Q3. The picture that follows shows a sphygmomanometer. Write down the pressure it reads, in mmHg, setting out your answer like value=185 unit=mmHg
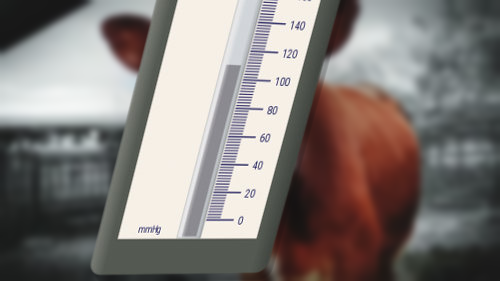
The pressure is value=110 unit=mmHg
